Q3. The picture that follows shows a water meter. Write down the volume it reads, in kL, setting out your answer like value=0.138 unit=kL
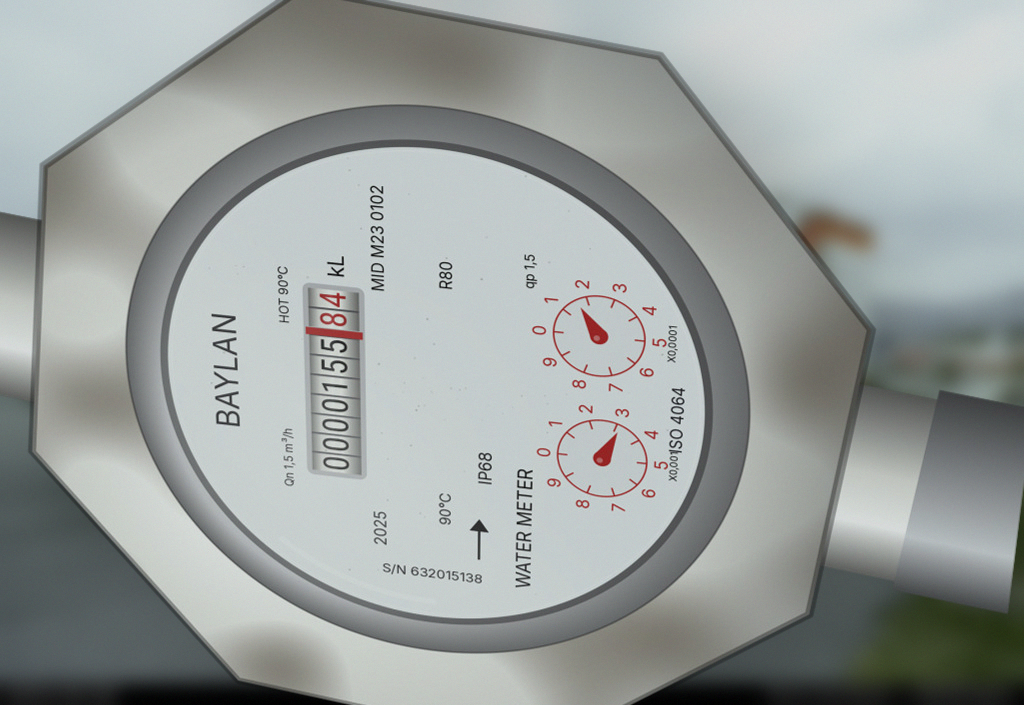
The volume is value=155.8431 unit=kL
